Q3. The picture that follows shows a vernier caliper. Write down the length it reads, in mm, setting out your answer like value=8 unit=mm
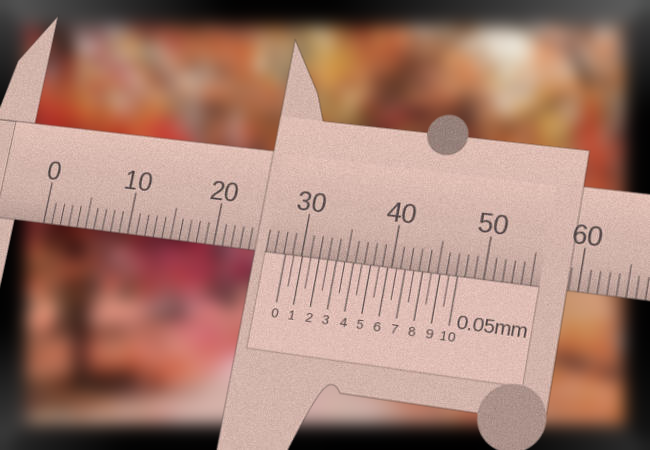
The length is value=28.2 unit=mm
